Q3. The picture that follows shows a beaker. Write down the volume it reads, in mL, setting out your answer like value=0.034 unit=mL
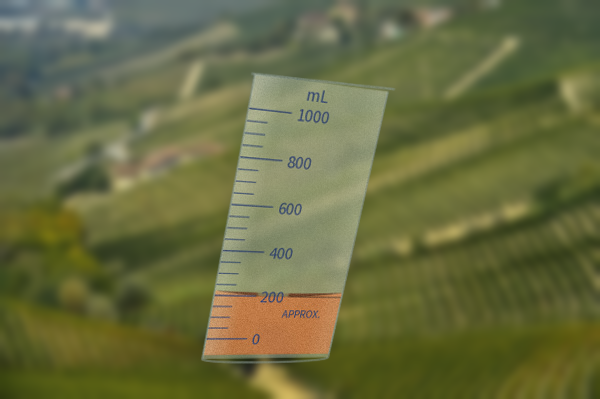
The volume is value=200 unit=mL
